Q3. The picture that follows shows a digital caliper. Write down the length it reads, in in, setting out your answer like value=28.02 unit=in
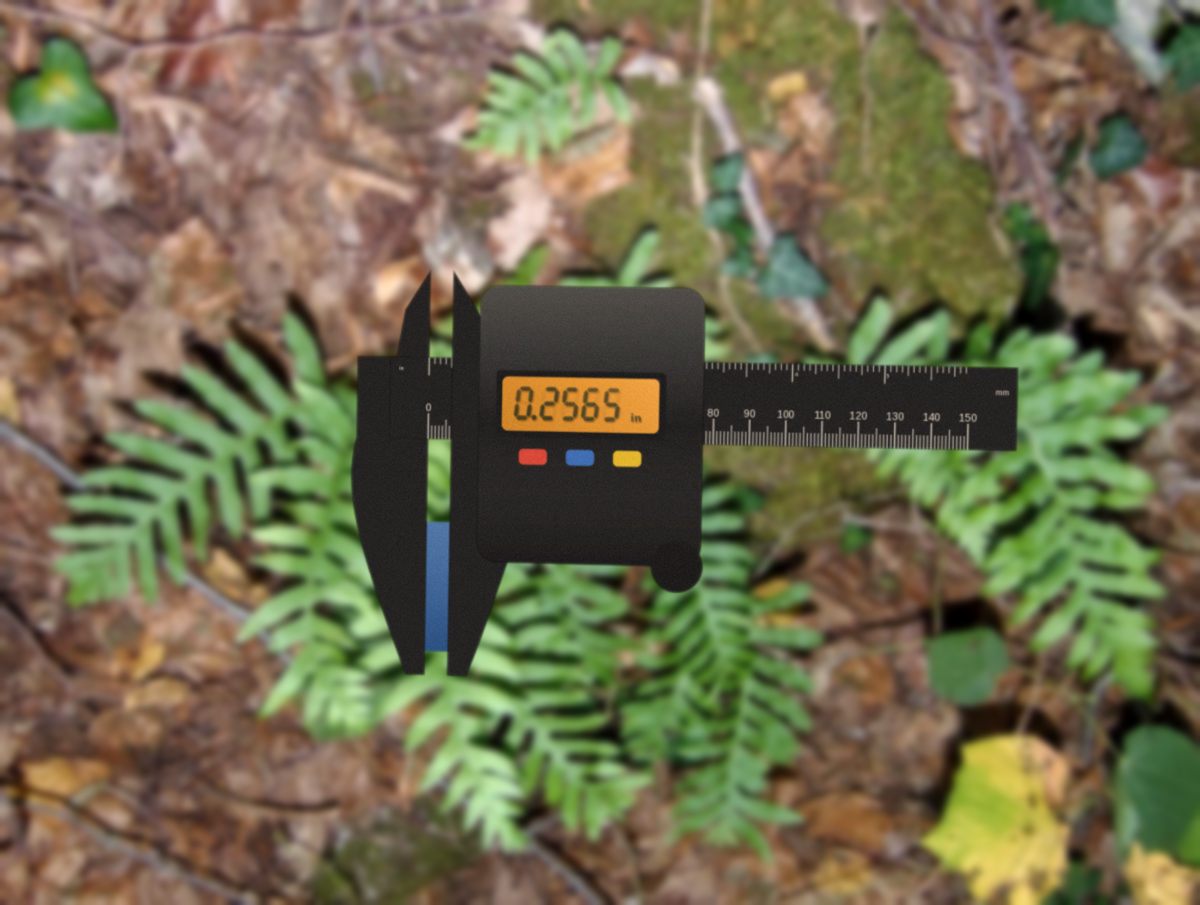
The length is value=0.2565 unit=in
